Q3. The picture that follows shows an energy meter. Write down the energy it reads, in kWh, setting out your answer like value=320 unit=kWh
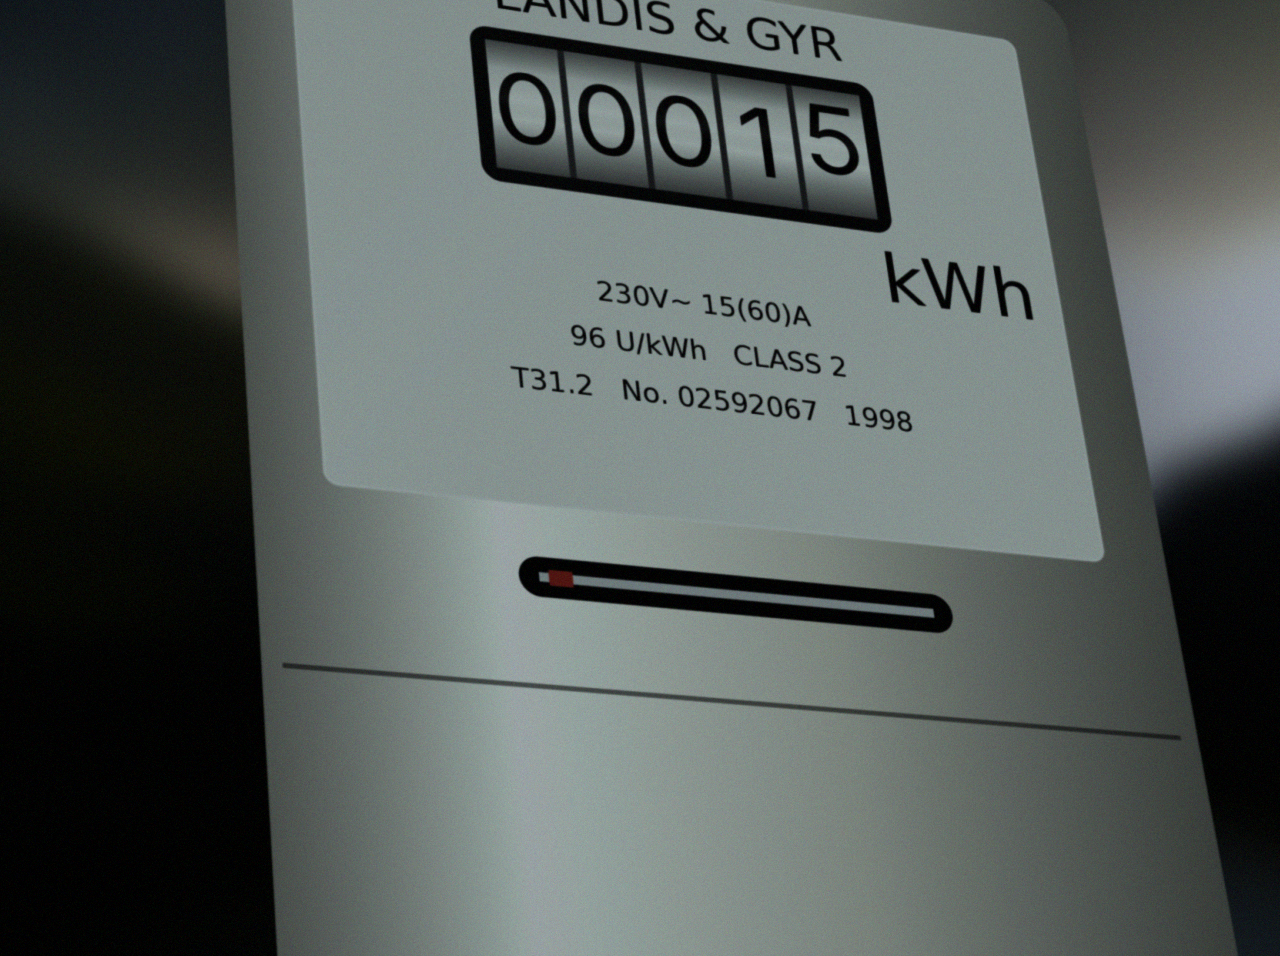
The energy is value=15 unit=kWh
